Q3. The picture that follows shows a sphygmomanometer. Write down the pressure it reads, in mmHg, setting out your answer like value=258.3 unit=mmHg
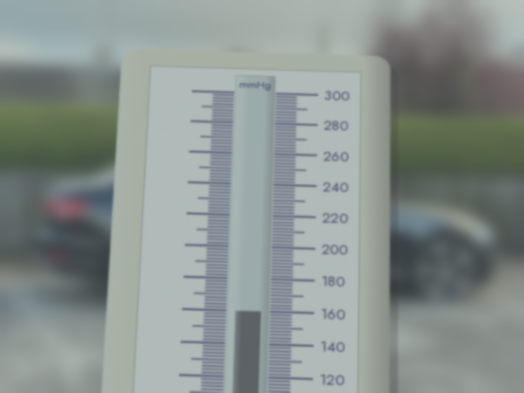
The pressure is value=160 unit=mmHg
